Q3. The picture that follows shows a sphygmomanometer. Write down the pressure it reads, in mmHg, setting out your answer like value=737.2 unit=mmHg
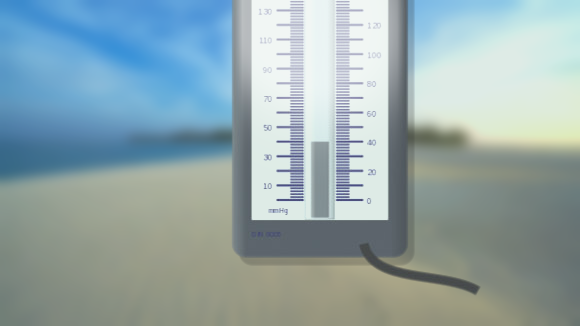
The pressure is value=40 unit=mmHg
